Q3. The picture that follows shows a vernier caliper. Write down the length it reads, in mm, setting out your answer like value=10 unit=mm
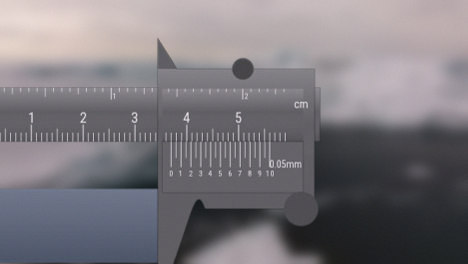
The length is value=37.0 unit=mm
